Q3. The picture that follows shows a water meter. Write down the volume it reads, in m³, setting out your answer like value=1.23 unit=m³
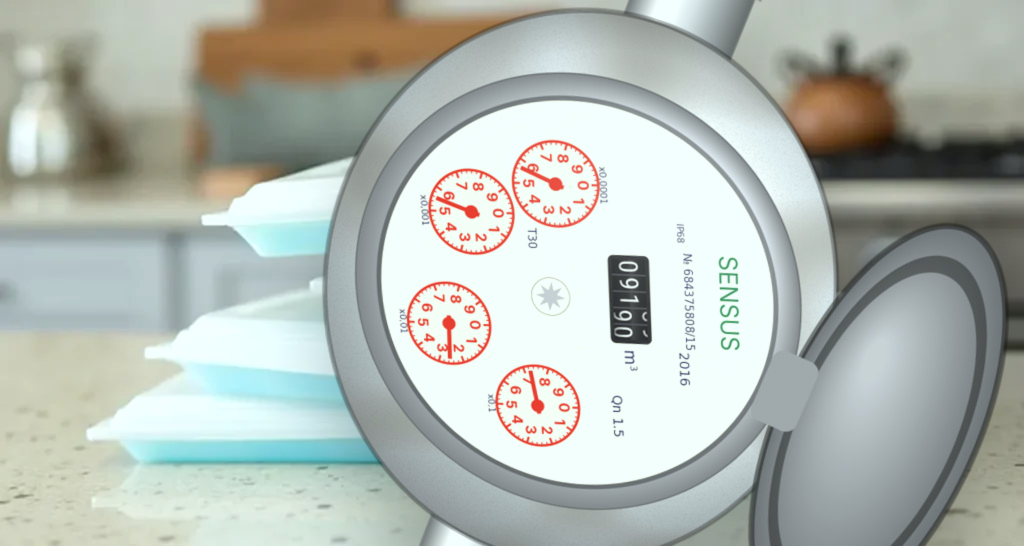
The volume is value=9189.7255 unit=m³
